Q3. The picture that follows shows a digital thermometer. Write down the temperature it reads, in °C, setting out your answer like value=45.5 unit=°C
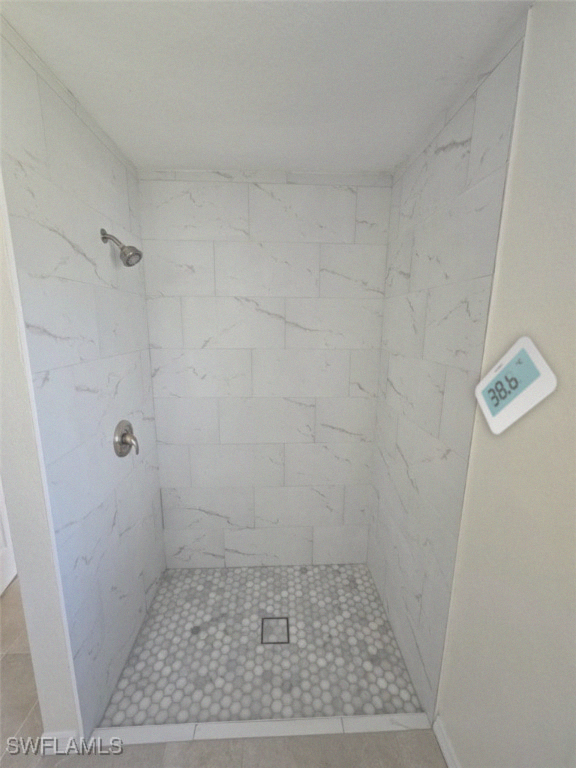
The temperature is value=38.6 unit=°C
